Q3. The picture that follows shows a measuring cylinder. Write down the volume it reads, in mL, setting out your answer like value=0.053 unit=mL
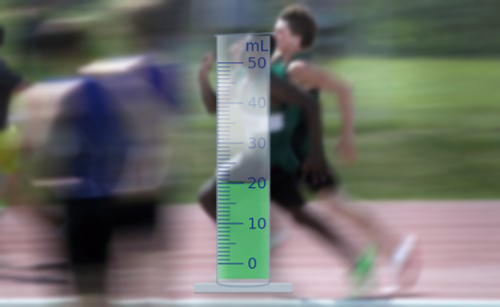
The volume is value=20 unit=mL
